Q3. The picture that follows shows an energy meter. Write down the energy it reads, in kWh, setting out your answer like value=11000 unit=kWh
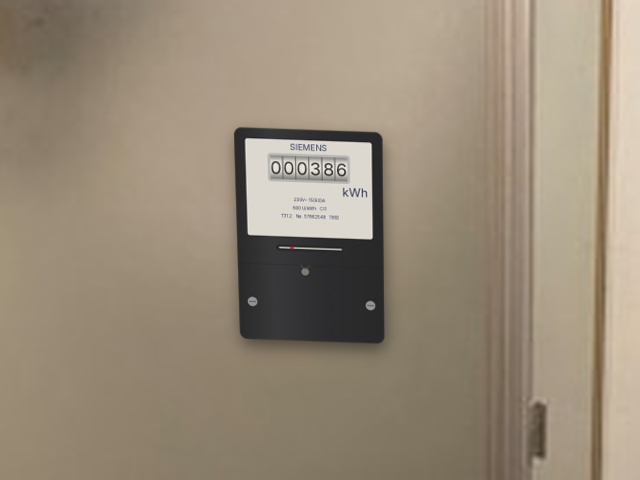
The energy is value=386 unit=kWh
